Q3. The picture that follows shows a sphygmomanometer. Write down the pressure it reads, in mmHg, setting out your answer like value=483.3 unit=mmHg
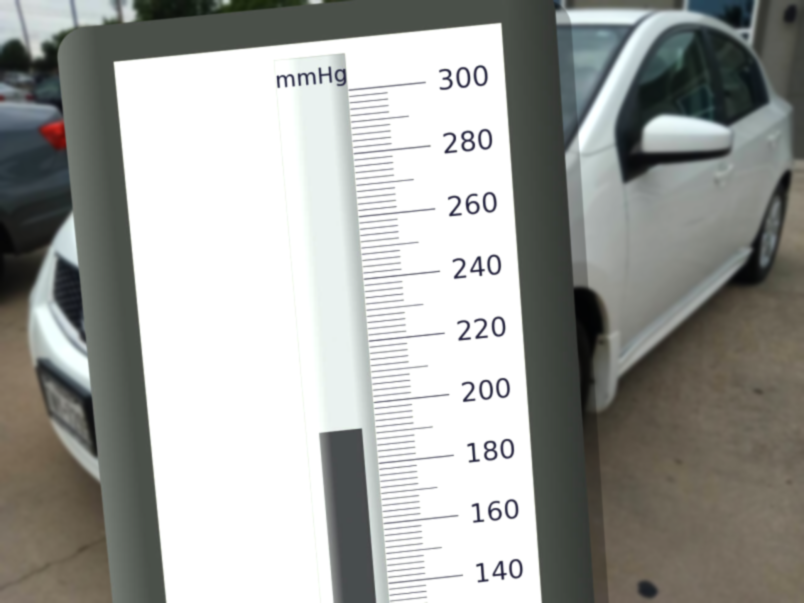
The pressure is value=192 unit=mmHg
